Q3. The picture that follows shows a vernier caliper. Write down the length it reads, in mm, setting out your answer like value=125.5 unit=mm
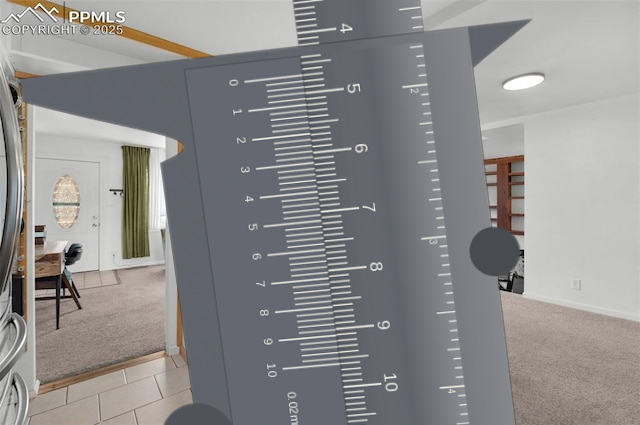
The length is value=47.0 unit=mm
